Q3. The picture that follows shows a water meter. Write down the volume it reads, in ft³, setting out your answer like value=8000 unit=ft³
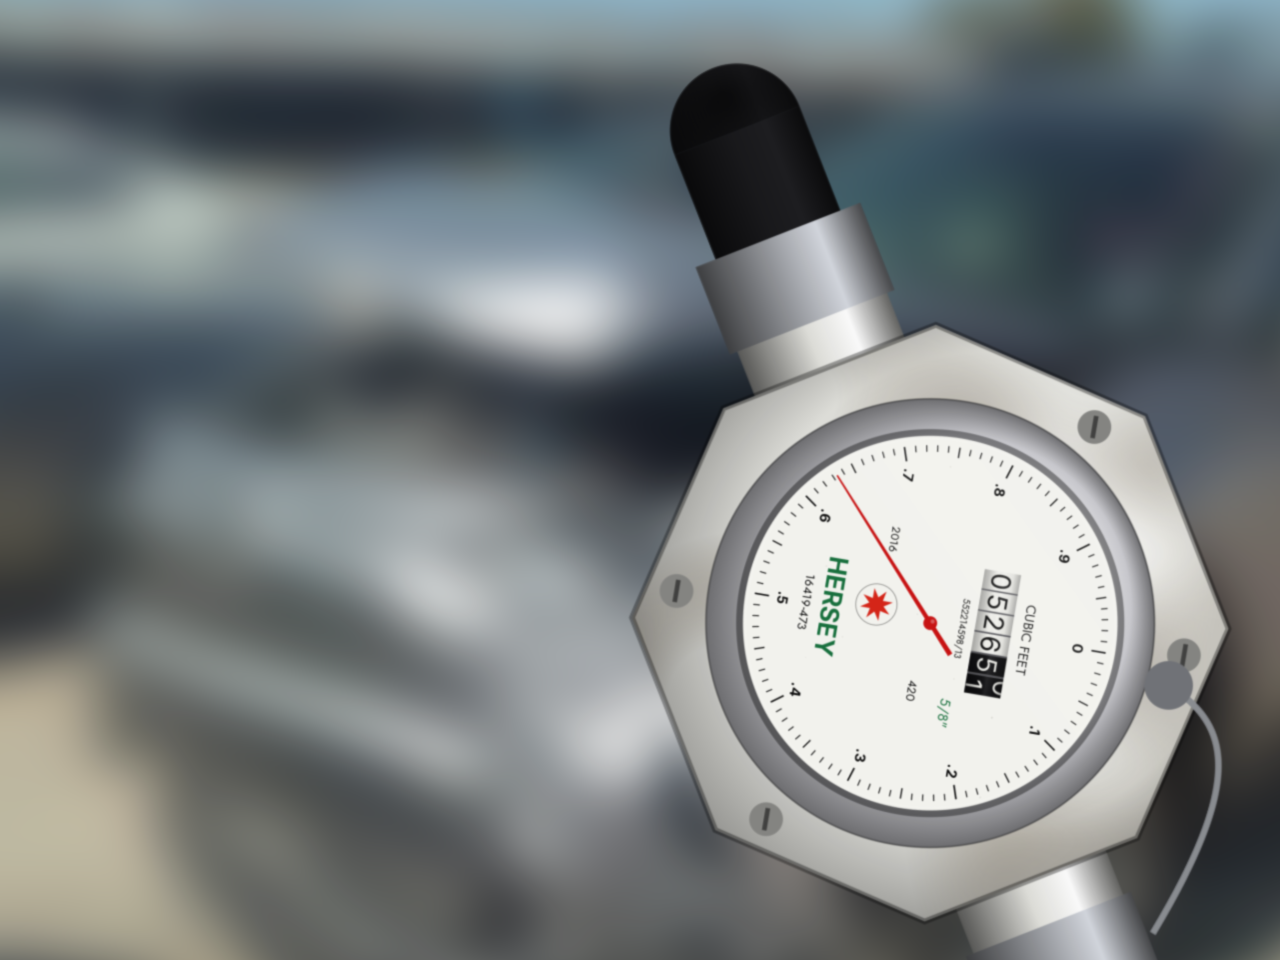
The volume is value=52650.63 unit=ft³
